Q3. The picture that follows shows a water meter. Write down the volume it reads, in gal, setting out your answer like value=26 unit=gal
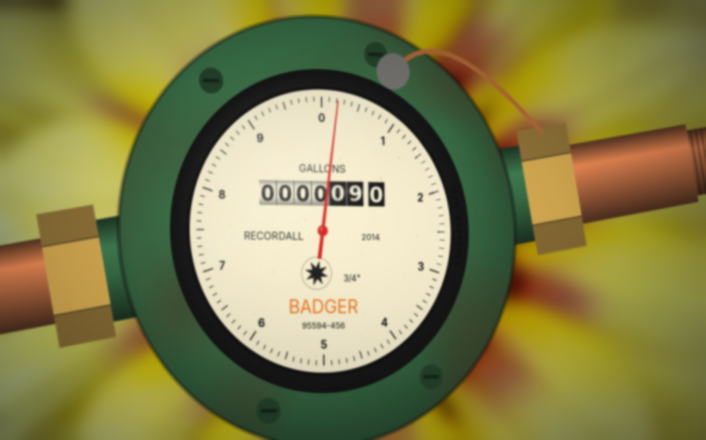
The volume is value=90.2 unit=gal
